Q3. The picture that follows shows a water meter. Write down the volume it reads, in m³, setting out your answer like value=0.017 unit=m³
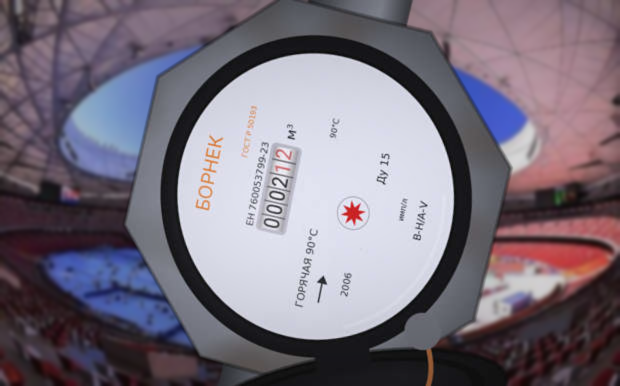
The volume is value=2.12 unit=m³
